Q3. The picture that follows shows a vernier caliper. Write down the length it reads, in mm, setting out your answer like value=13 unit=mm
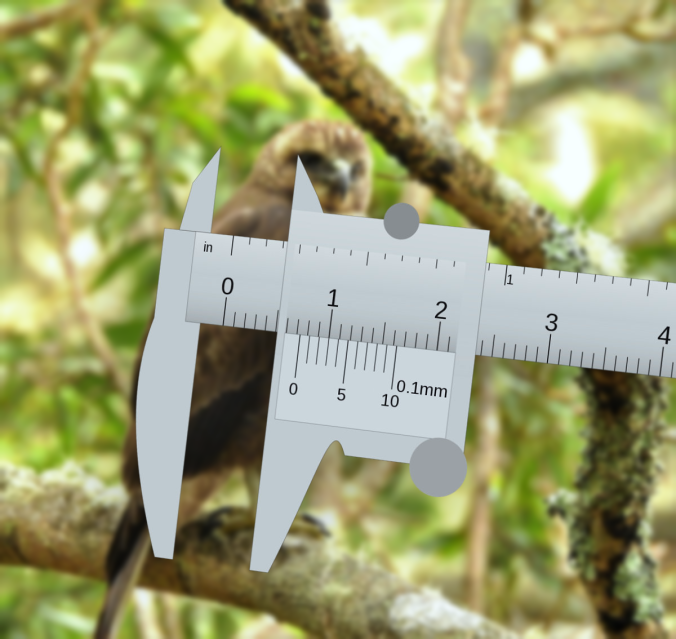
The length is value=7.3 unit=mm
